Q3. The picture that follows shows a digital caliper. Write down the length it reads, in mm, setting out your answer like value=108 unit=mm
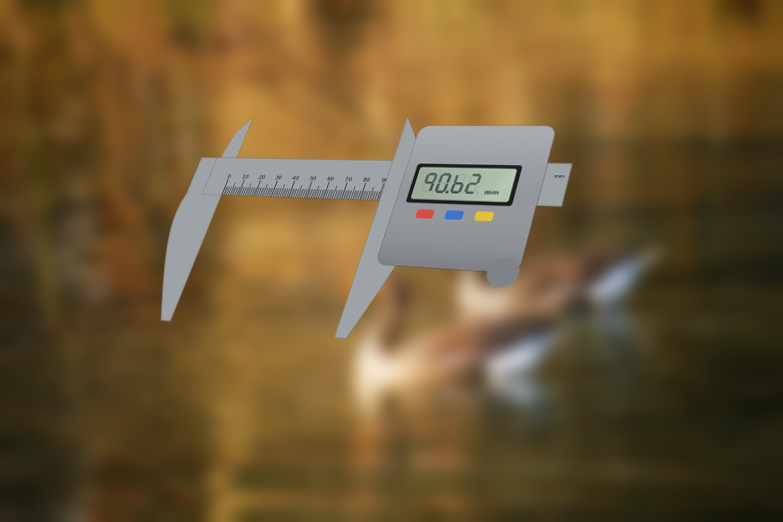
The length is value=90.62 unit=mm
